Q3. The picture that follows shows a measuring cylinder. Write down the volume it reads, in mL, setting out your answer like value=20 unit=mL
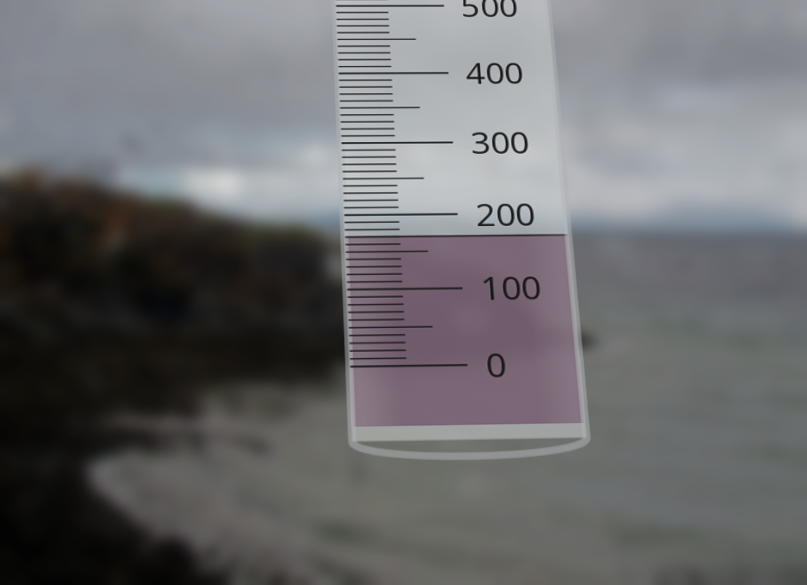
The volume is value=170 unit=mL
